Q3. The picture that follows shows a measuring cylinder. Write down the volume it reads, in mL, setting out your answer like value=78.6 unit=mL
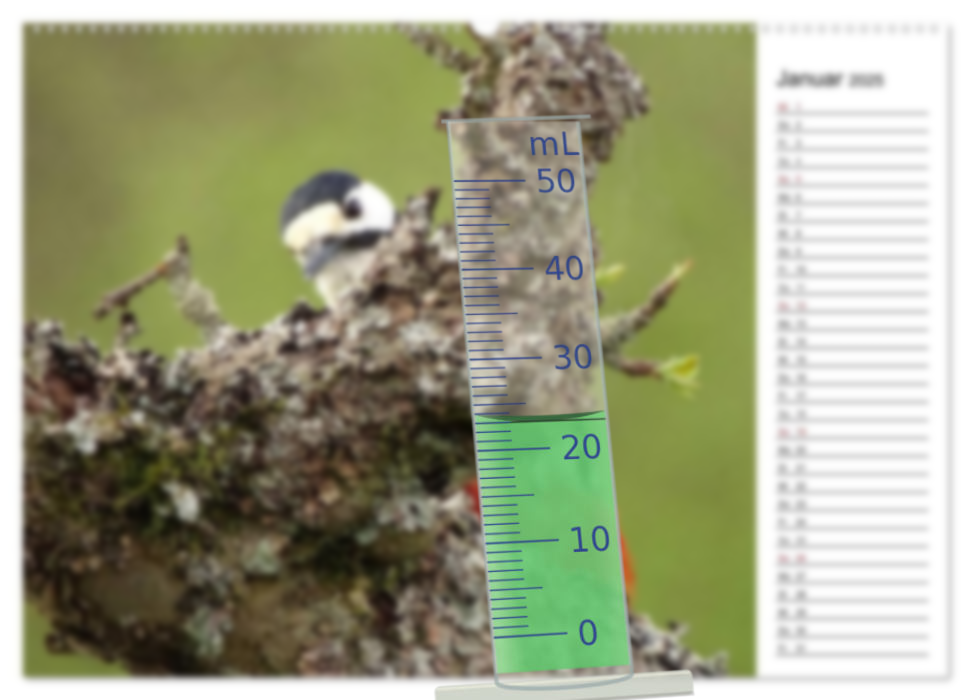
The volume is value=23 unit=mL
